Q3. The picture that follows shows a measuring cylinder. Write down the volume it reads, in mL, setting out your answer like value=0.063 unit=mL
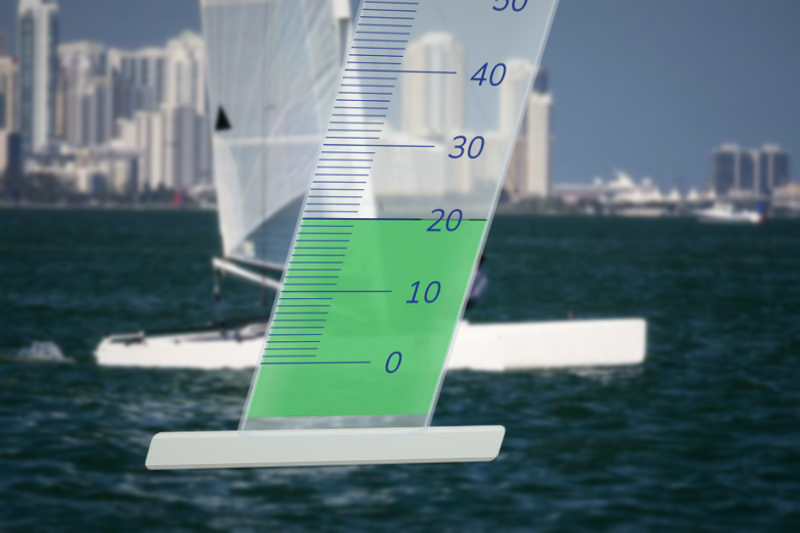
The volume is value=20 unit=mL
